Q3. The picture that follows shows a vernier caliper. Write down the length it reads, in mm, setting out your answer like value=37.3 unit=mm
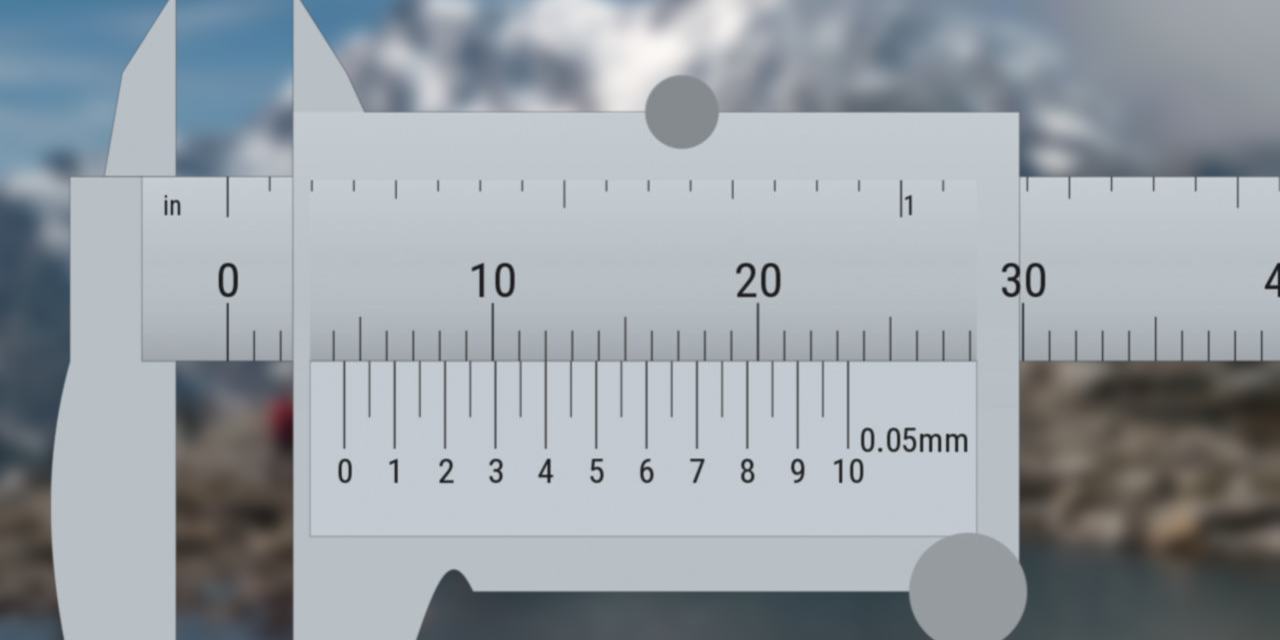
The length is value=4.4 unit=mm
